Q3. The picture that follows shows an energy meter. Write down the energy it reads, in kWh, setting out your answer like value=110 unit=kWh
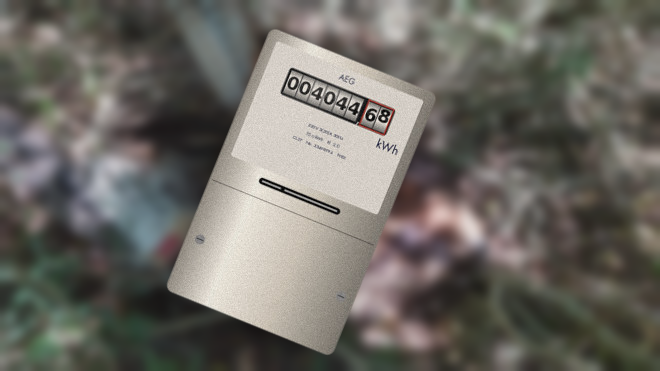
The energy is value=4044.68 unit=kWh
